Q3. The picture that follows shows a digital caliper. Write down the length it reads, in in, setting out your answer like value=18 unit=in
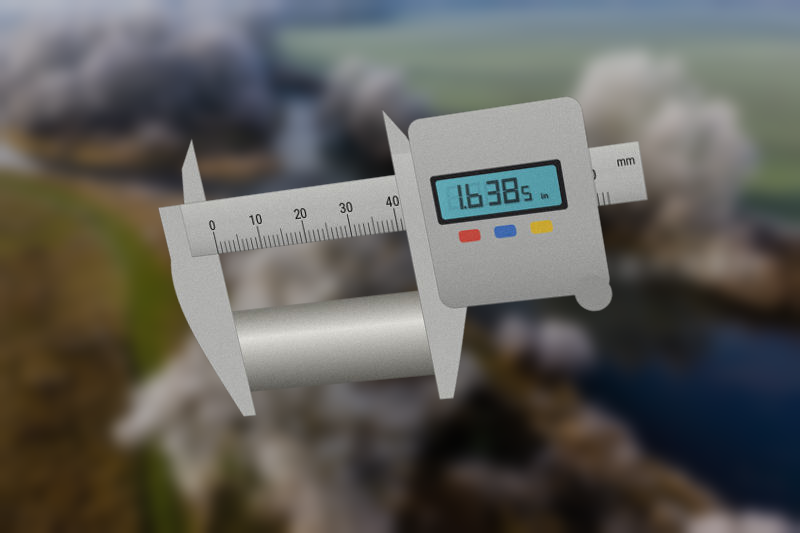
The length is value=1.6385 unit=in
